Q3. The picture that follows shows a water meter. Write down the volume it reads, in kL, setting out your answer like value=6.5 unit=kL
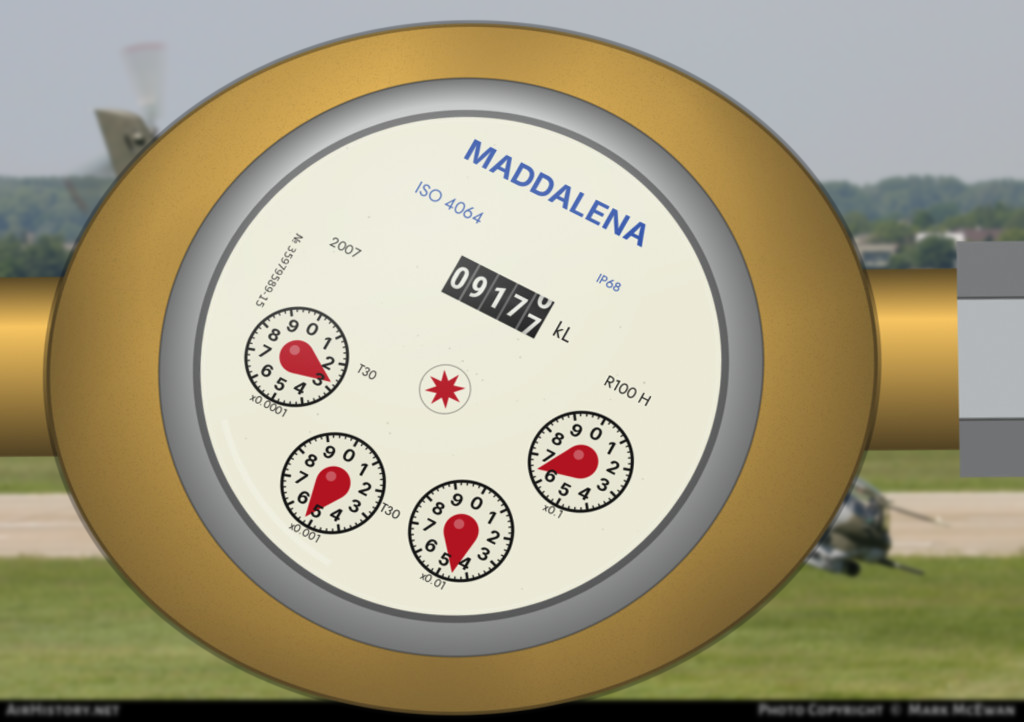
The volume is value=9176.6452 unit=kL
